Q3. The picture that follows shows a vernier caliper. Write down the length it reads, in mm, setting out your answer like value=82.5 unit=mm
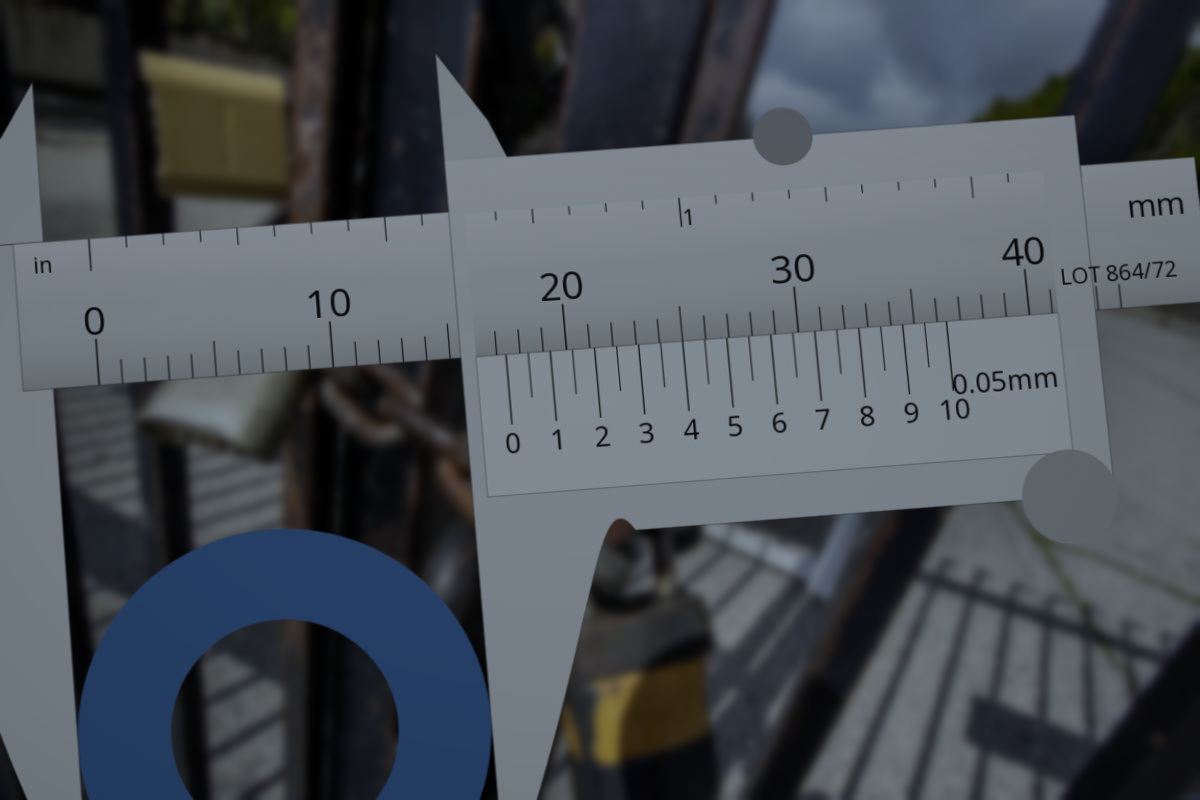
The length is value=17.4 unit=mm
